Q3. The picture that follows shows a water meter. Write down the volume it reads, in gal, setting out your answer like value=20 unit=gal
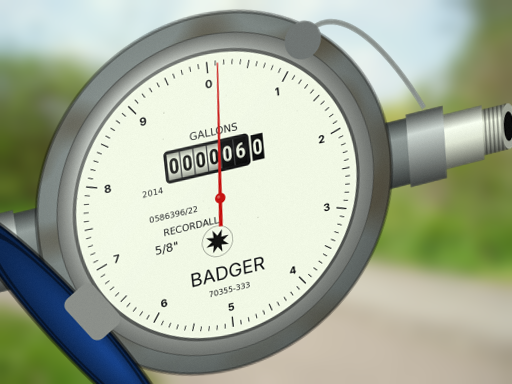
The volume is value=60.1 unit=gal
